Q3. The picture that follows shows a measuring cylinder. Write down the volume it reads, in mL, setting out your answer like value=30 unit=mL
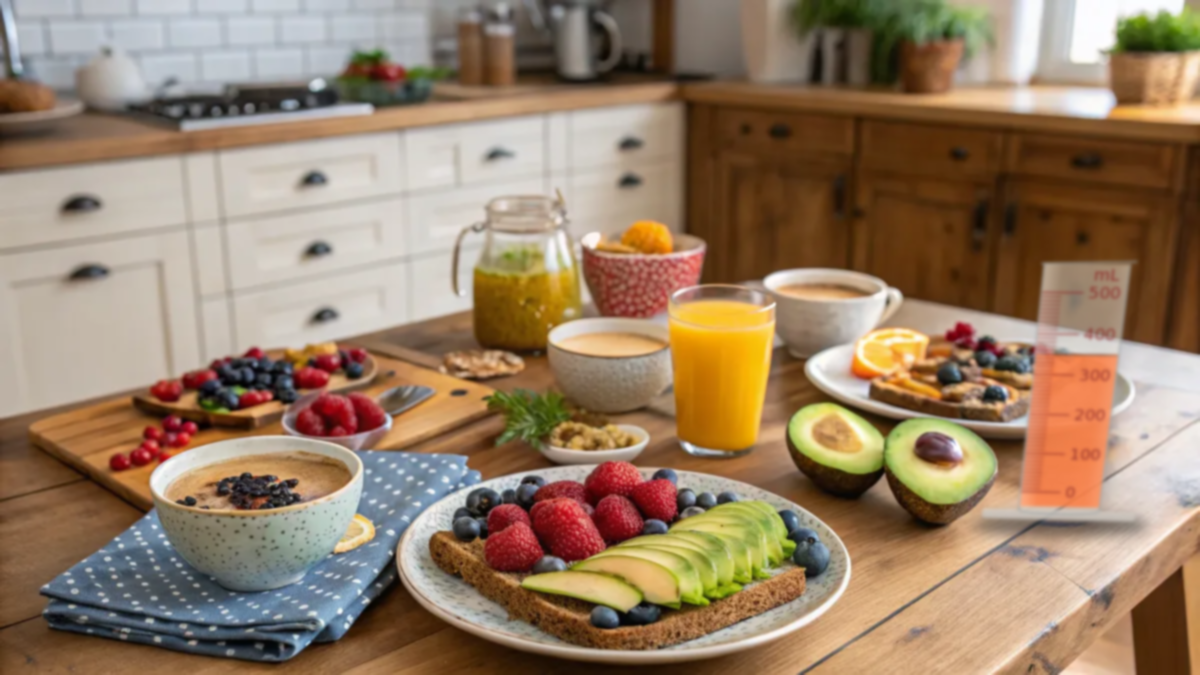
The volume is value=350 unit=mL
